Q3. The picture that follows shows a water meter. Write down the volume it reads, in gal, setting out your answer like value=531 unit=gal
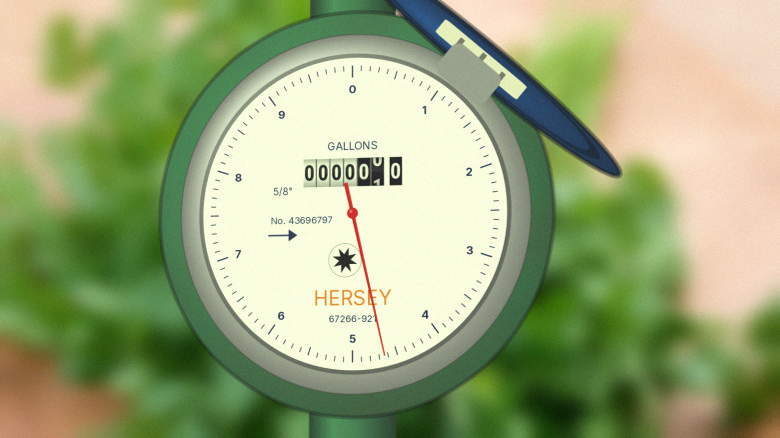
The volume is value=4.6 unit=gal
